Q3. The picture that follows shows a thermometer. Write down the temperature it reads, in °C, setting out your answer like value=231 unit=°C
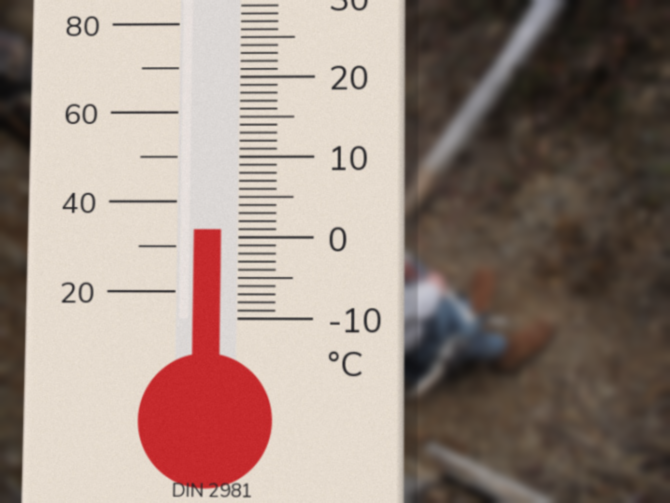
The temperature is value=1 unit=°C
